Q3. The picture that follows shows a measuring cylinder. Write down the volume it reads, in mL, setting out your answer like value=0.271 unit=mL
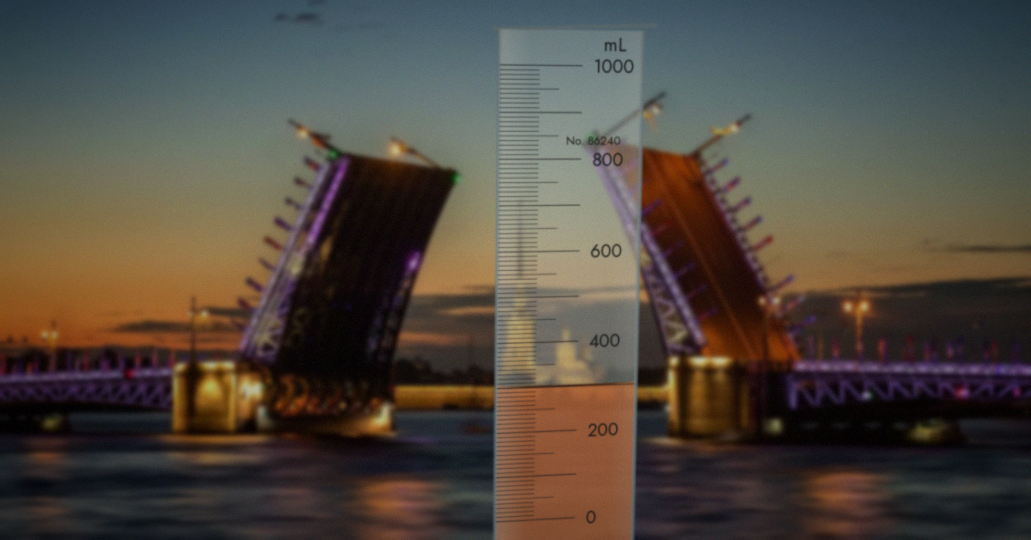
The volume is value=300 unit=mL
